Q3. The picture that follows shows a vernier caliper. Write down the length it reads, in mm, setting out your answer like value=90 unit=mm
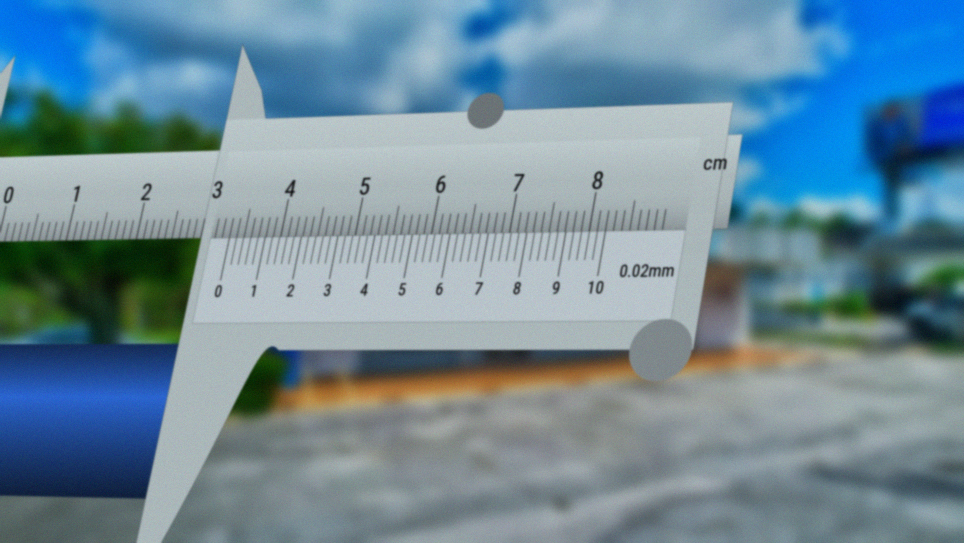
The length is value=33.0 unit=mm
